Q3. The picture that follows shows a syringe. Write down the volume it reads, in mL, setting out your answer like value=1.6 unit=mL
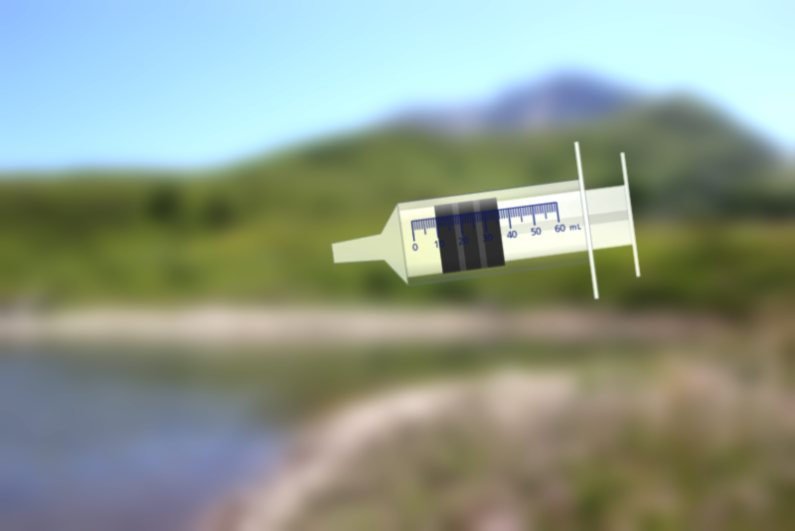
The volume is value=10 unit=mL
